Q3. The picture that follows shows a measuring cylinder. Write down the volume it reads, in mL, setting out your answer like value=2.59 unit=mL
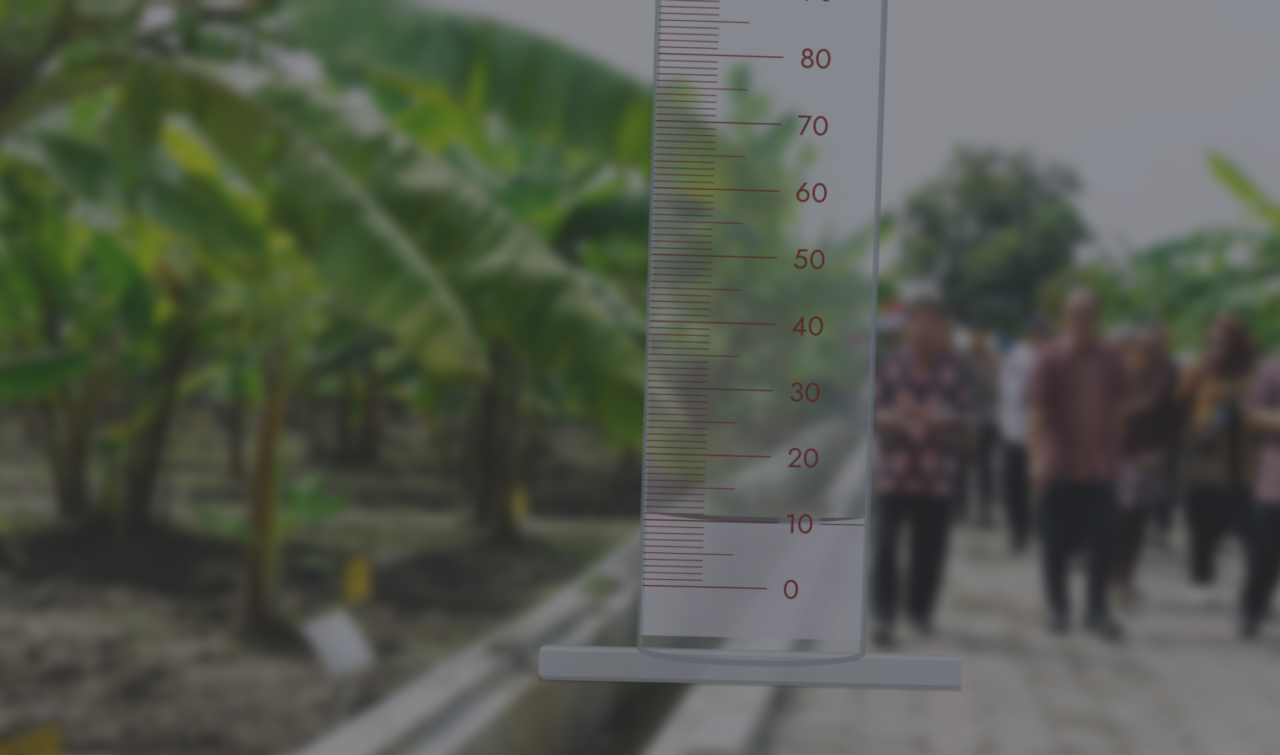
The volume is value=10 unit=mL
